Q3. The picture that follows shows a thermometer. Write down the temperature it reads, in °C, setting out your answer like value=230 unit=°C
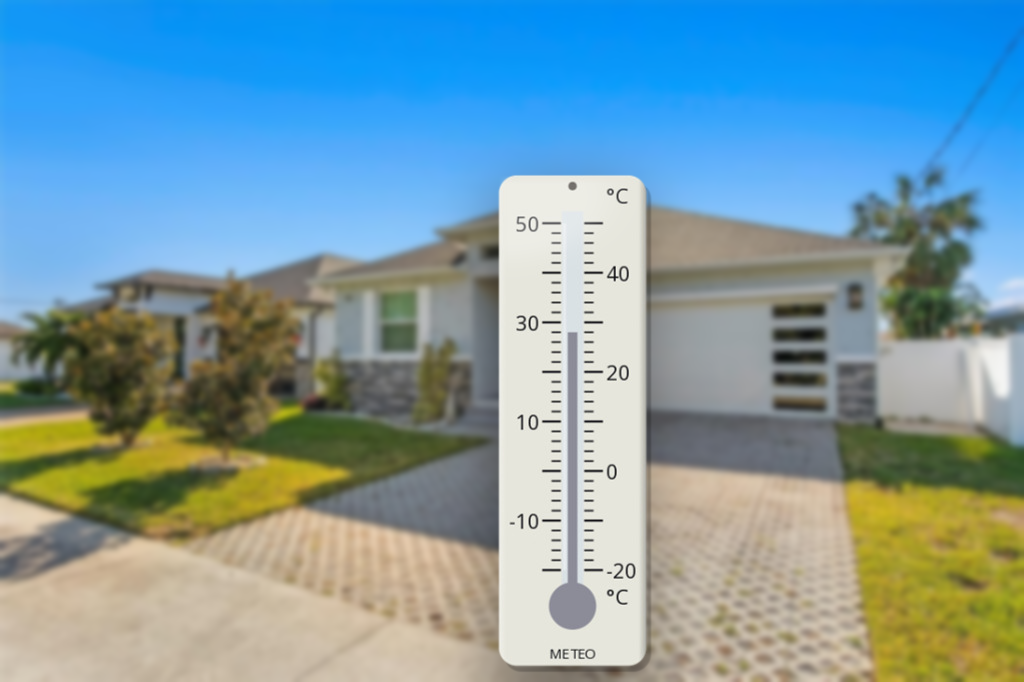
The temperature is value=28 unit=°C
